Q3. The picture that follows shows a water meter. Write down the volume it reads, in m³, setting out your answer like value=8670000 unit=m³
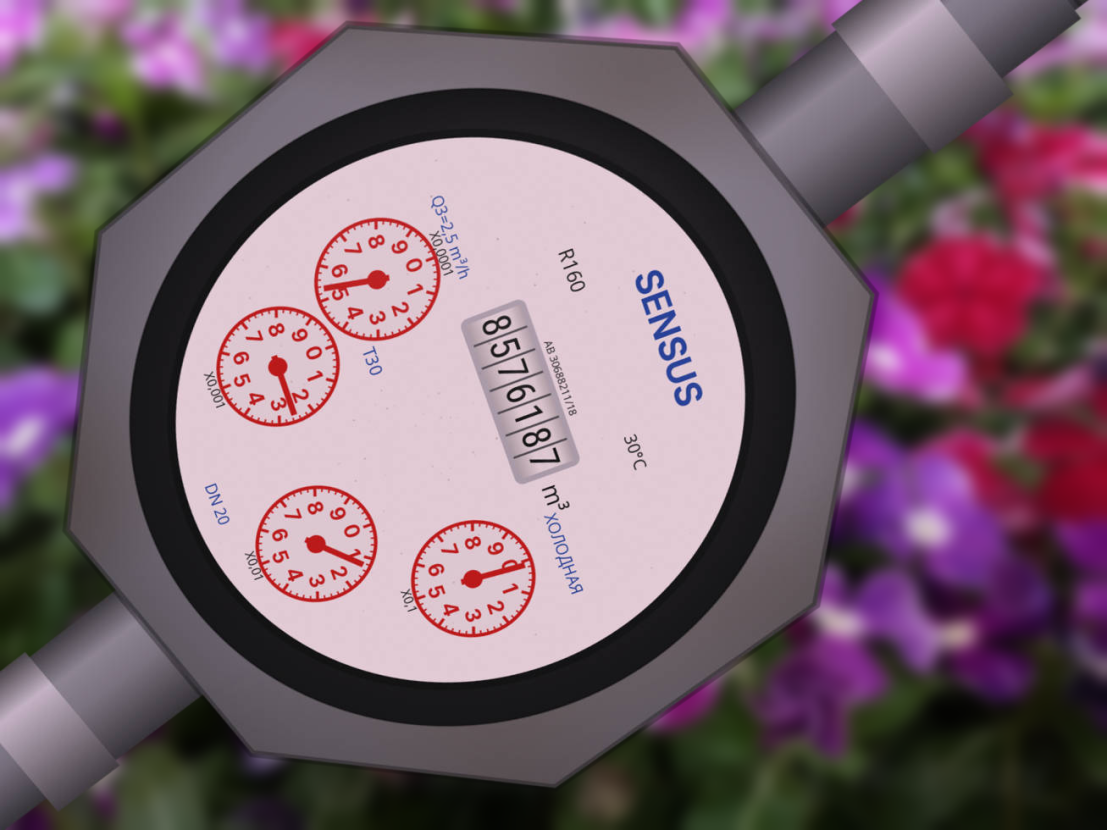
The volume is value=8576187.0125 unit=m³
